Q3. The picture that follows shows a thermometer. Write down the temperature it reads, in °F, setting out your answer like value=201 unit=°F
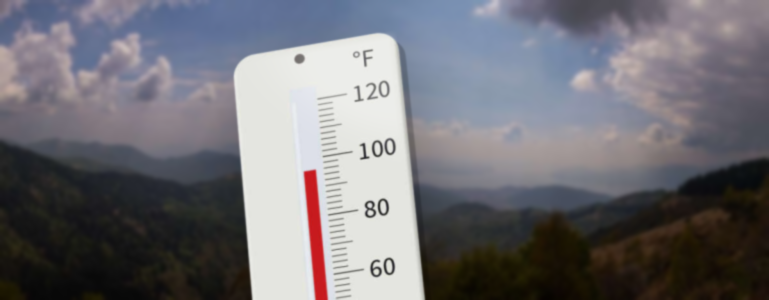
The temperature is value=96 unit=°F
